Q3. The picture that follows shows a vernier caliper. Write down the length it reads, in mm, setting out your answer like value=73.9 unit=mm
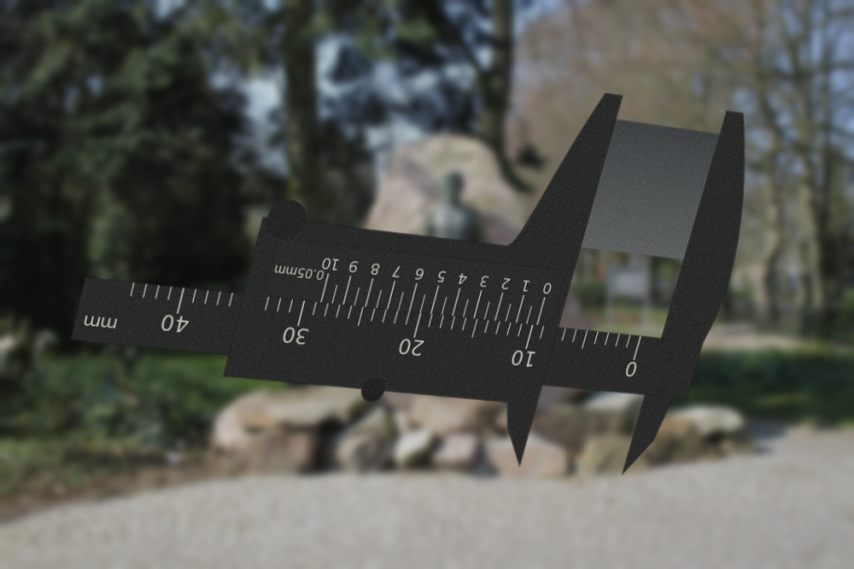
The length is value=9.6 unit=mm
